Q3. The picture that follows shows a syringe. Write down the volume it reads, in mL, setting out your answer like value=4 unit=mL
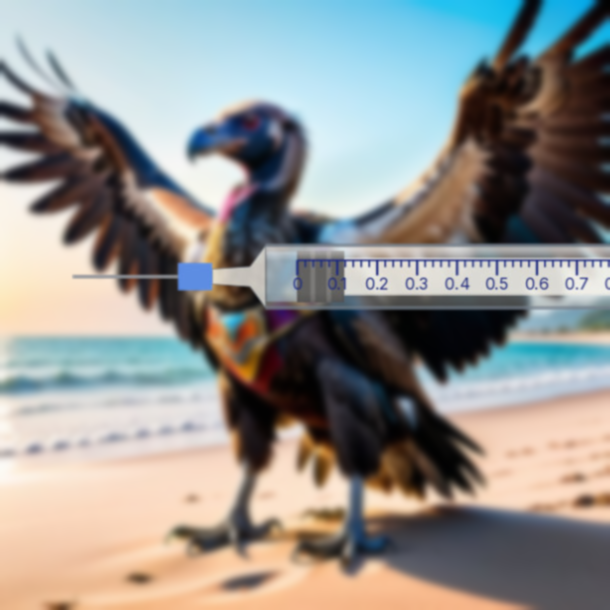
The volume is value=0 unit=mL
